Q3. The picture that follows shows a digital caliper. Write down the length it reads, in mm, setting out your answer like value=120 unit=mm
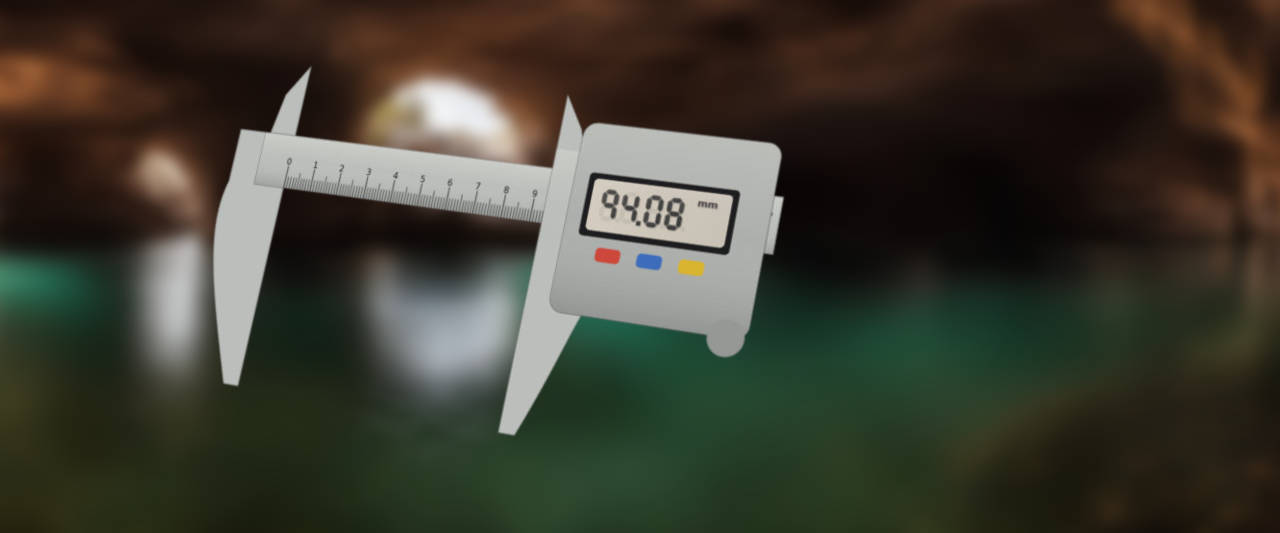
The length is value=94.08 unit=mm
